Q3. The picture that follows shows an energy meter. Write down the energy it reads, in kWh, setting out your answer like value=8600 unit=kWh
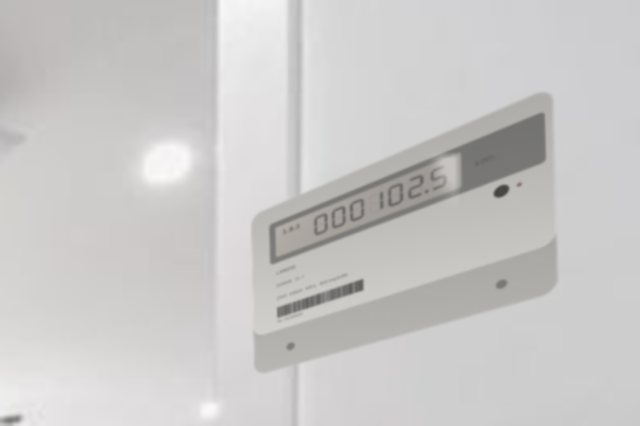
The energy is value=102.5 unit=kWh
